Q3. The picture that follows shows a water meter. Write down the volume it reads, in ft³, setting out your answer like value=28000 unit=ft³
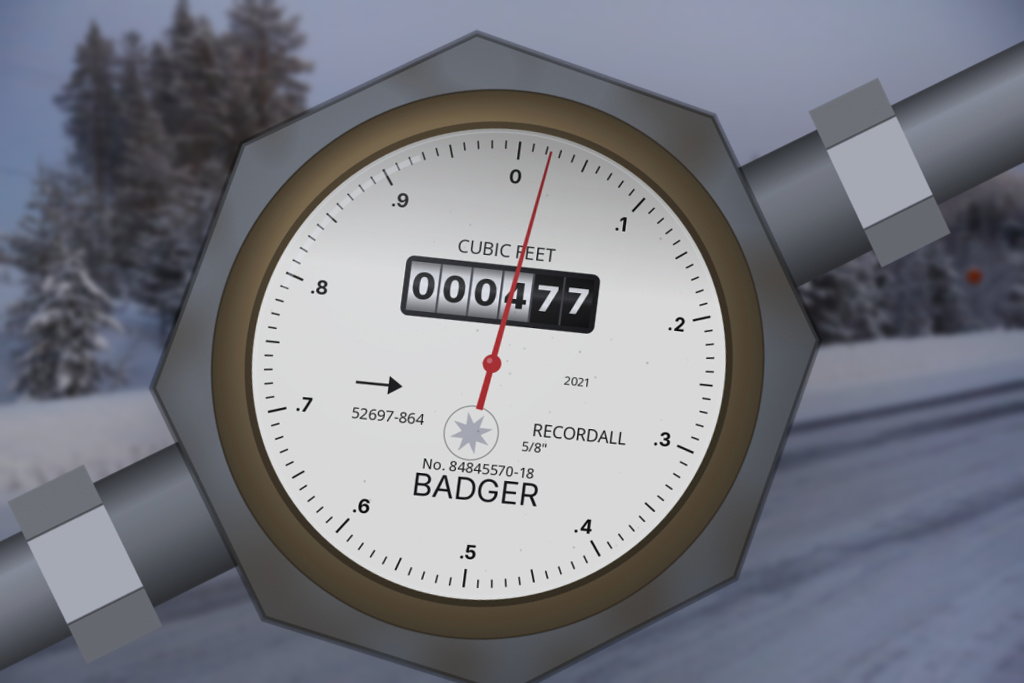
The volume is value=477.02 unit=ft³
